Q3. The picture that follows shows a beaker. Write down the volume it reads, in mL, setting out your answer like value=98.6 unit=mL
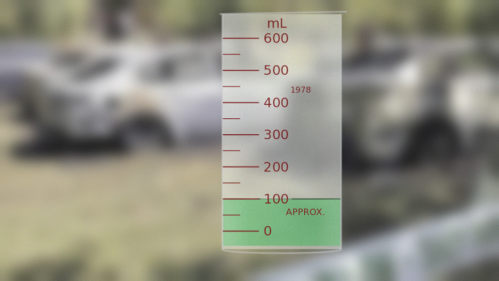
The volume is value=100 unit=mL
